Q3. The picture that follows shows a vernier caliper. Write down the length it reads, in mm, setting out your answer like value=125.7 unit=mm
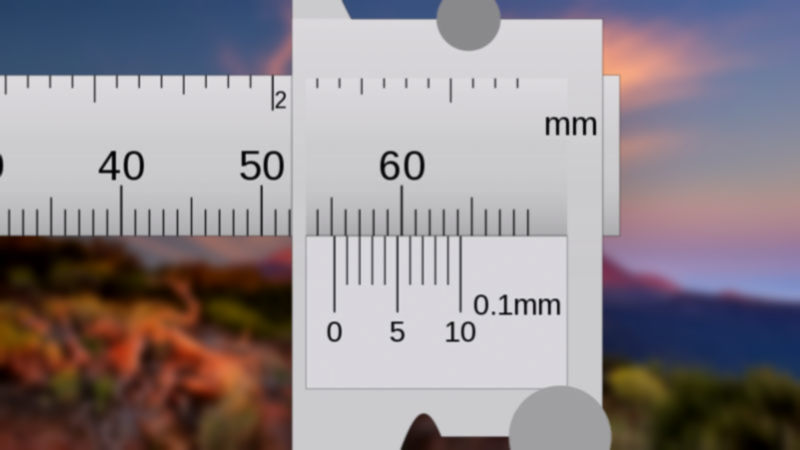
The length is value=55.2 unit=mm
